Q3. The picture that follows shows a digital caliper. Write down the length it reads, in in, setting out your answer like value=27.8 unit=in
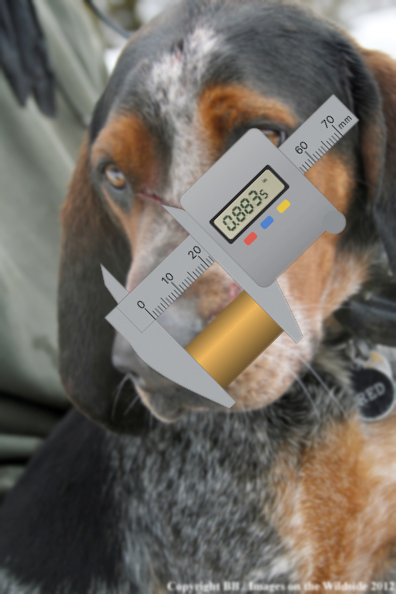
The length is value=0.8835 unit=in
